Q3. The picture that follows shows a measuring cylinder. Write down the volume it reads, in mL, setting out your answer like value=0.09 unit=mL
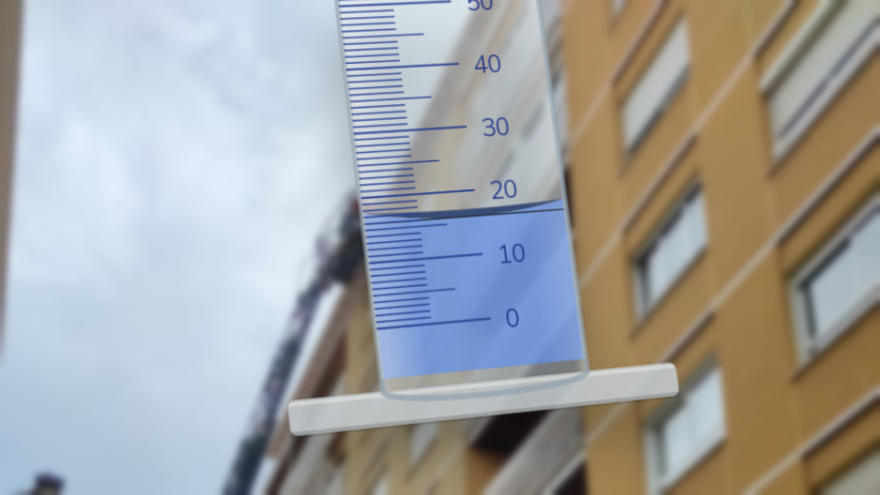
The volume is value=16 unit=mL
